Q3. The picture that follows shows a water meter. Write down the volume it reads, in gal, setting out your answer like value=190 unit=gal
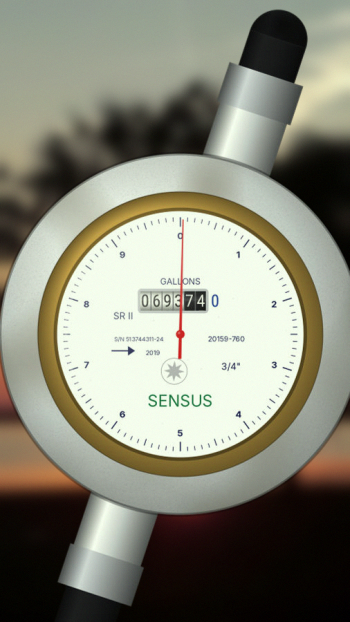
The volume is value=693740.0 unit=gal
